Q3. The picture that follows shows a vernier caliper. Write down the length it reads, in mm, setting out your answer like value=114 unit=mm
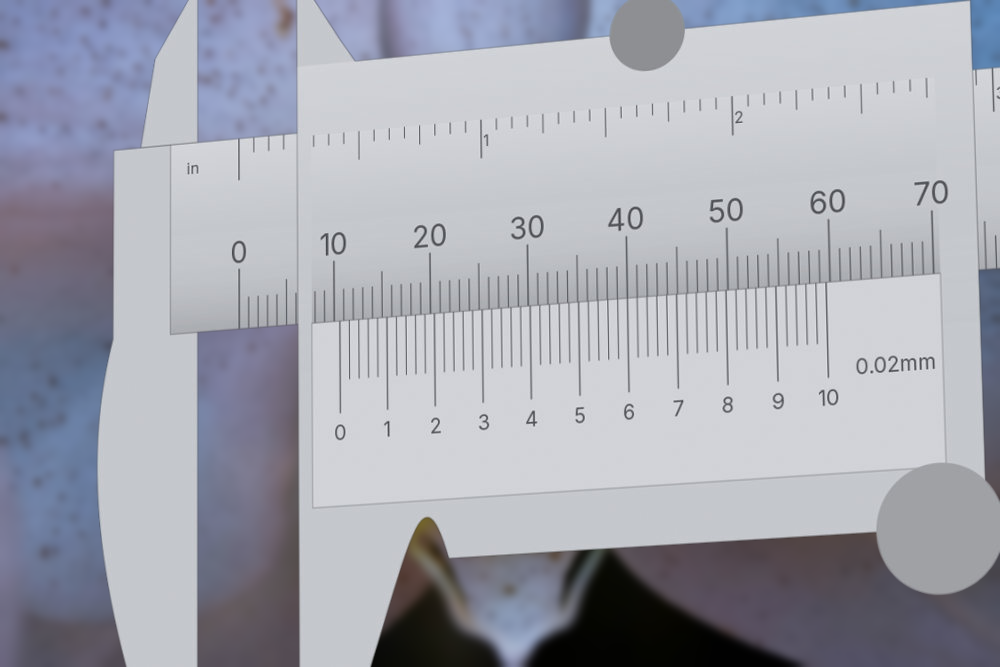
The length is value=10.6 unit=mm
